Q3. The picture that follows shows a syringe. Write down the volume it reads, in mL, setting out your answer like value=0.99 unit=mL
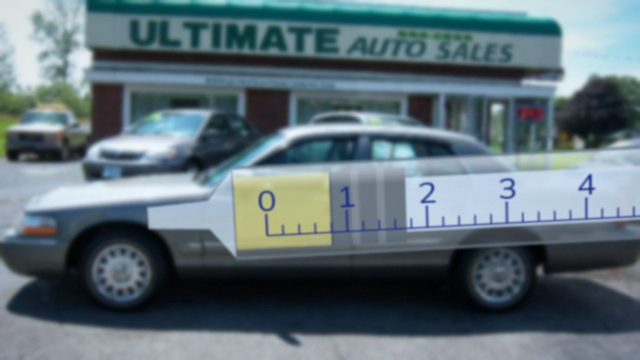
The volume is value=0.8 unit=mL
